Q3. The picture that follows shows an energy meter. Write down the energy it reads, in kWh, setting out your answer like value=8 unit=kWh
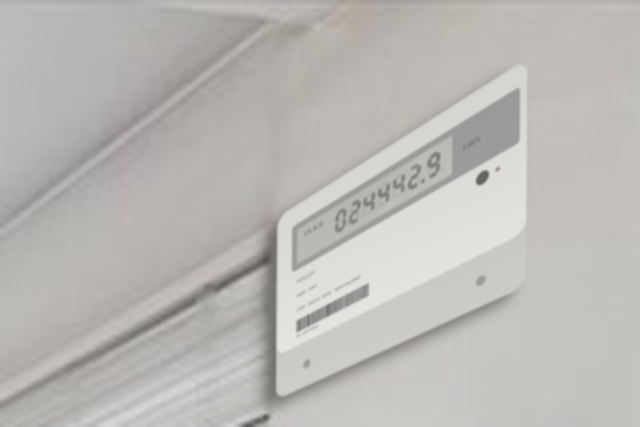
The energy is value=24442.9 unit=kWh
